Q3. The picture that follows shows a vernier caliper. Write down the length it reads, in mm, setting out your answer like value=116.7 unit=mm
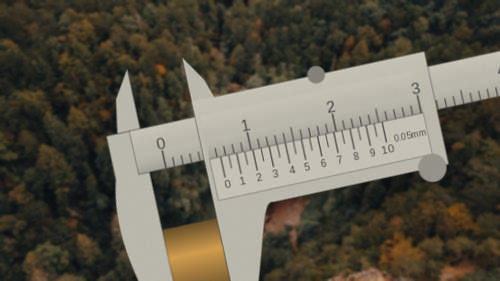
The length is value=6.4 unit=mm
